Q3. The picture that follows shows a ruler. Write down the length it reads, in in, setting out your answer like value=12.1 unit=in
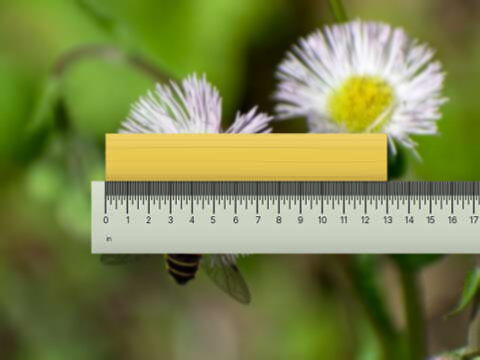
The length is value=13 unit=in
